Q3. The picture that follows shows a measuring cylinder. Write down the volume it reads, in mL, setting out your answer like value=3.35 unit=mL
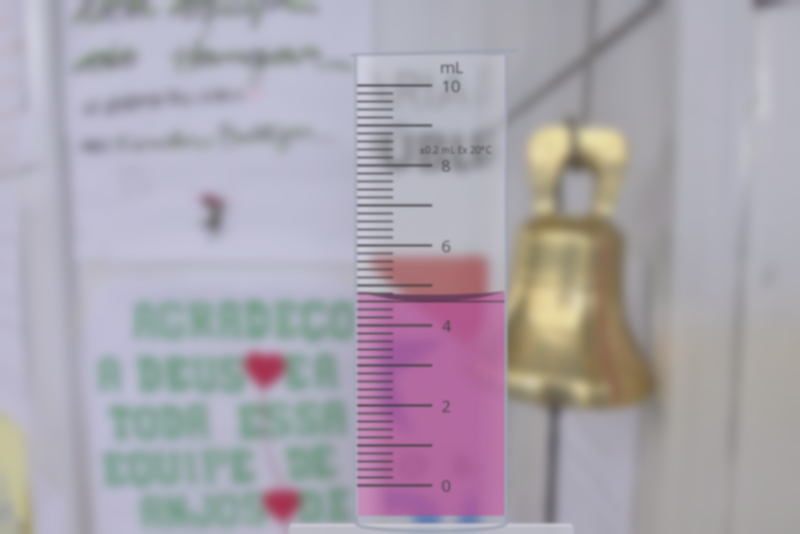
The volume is value=4.6 unit=mL
